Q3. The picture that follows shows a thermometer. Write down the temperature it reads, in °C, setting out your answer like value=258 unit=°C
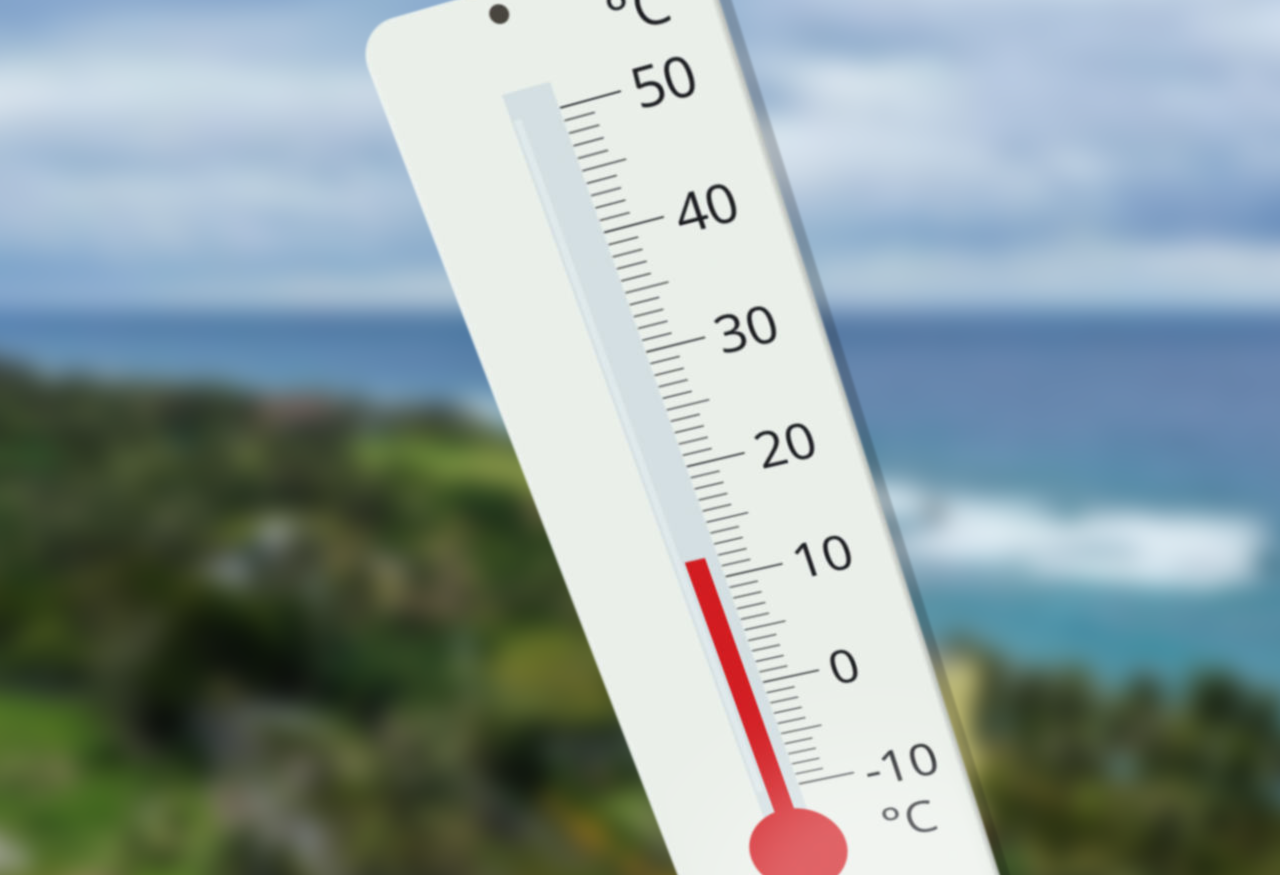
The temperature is value=12 unit=°C
